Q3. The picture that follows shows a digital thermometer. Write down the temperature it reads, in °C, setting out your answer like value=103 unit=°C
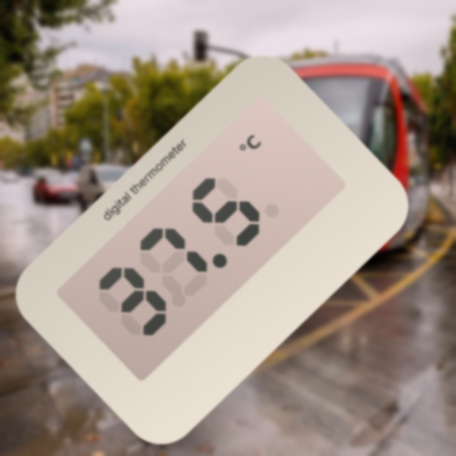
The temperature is value=37.5 unit=°C
